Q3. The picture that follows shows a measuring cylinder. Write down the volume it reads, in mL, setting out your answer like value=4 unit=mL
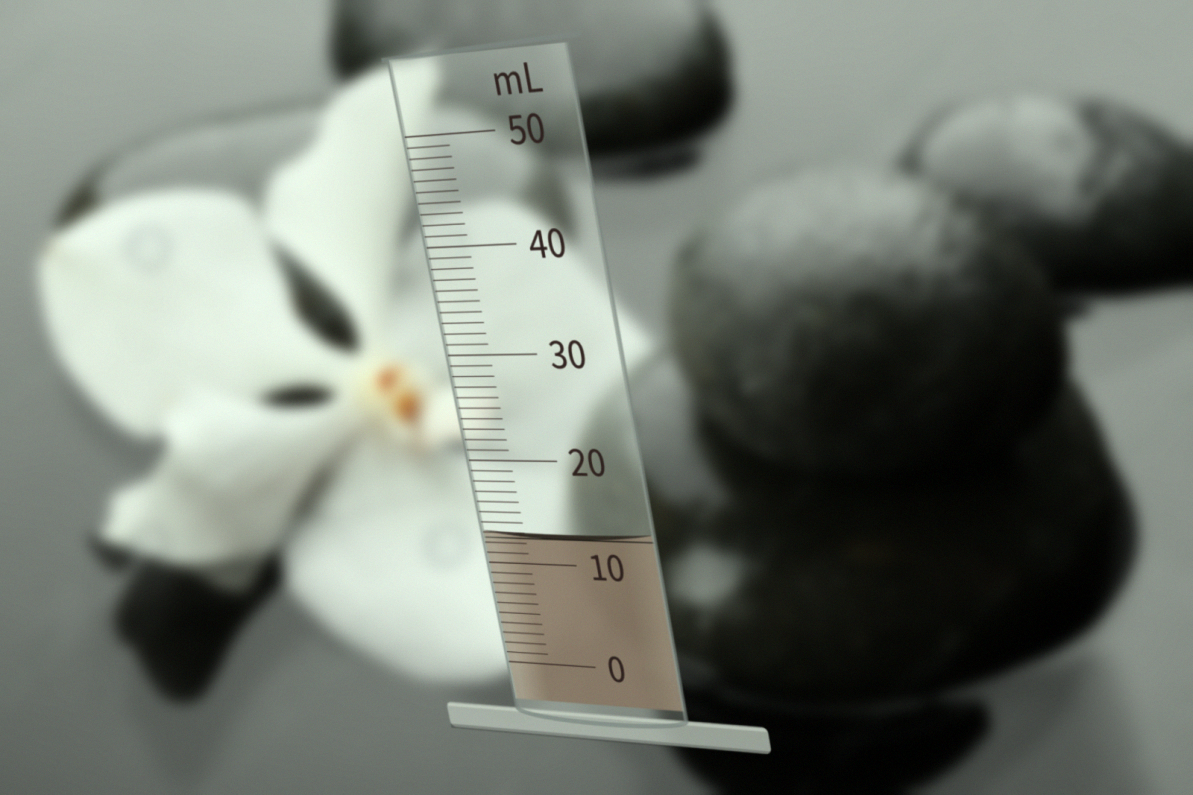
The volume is value=12.5 unit=mL
